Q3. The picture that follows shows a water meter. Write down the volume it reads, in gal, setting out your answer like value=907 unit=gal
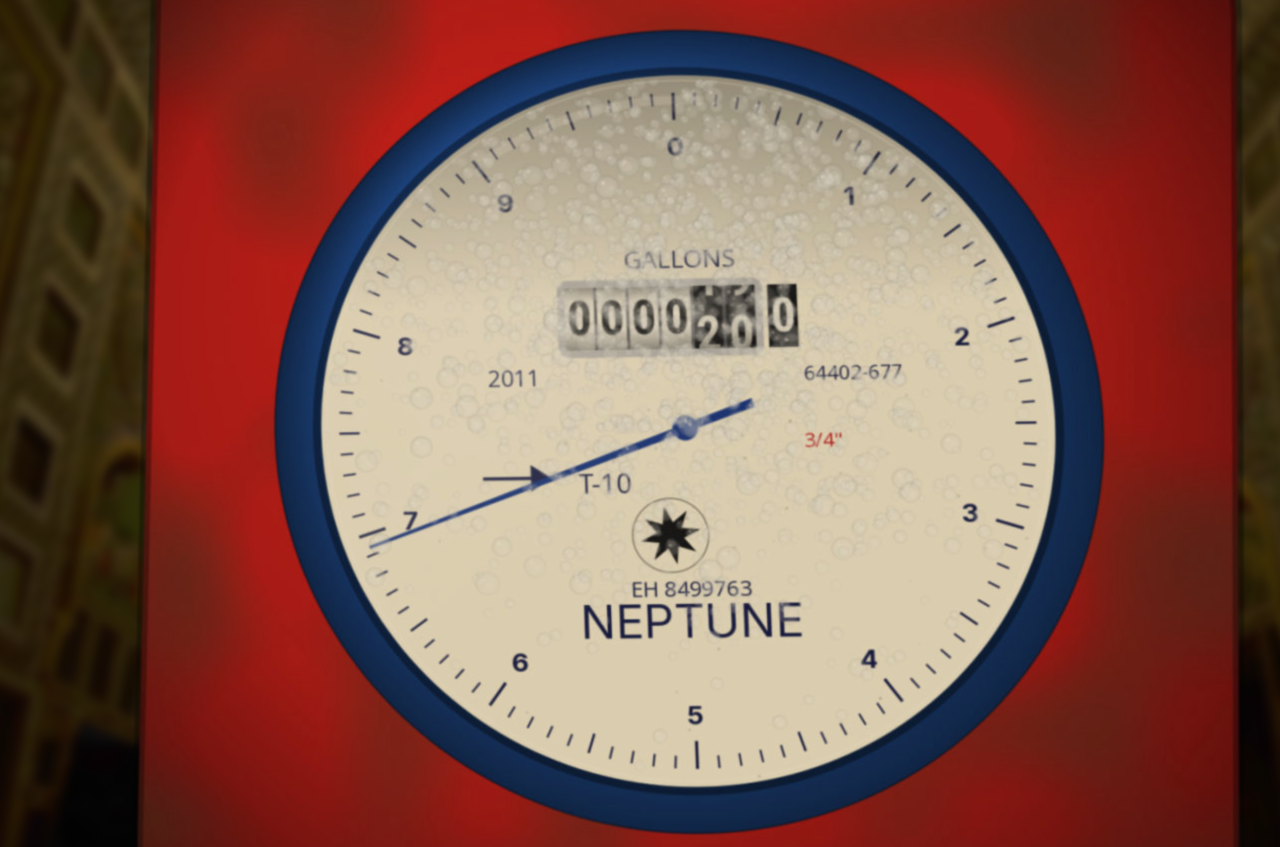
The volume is value=196.9 unit=gal
